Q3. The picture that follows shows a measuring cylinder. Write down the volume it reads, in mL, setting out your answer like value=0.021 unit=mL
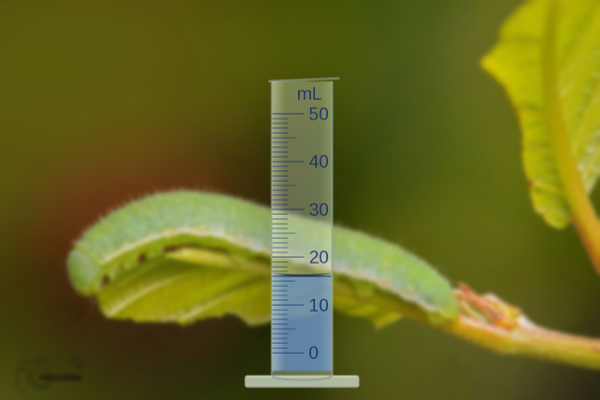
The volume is value=16 unit=mL
